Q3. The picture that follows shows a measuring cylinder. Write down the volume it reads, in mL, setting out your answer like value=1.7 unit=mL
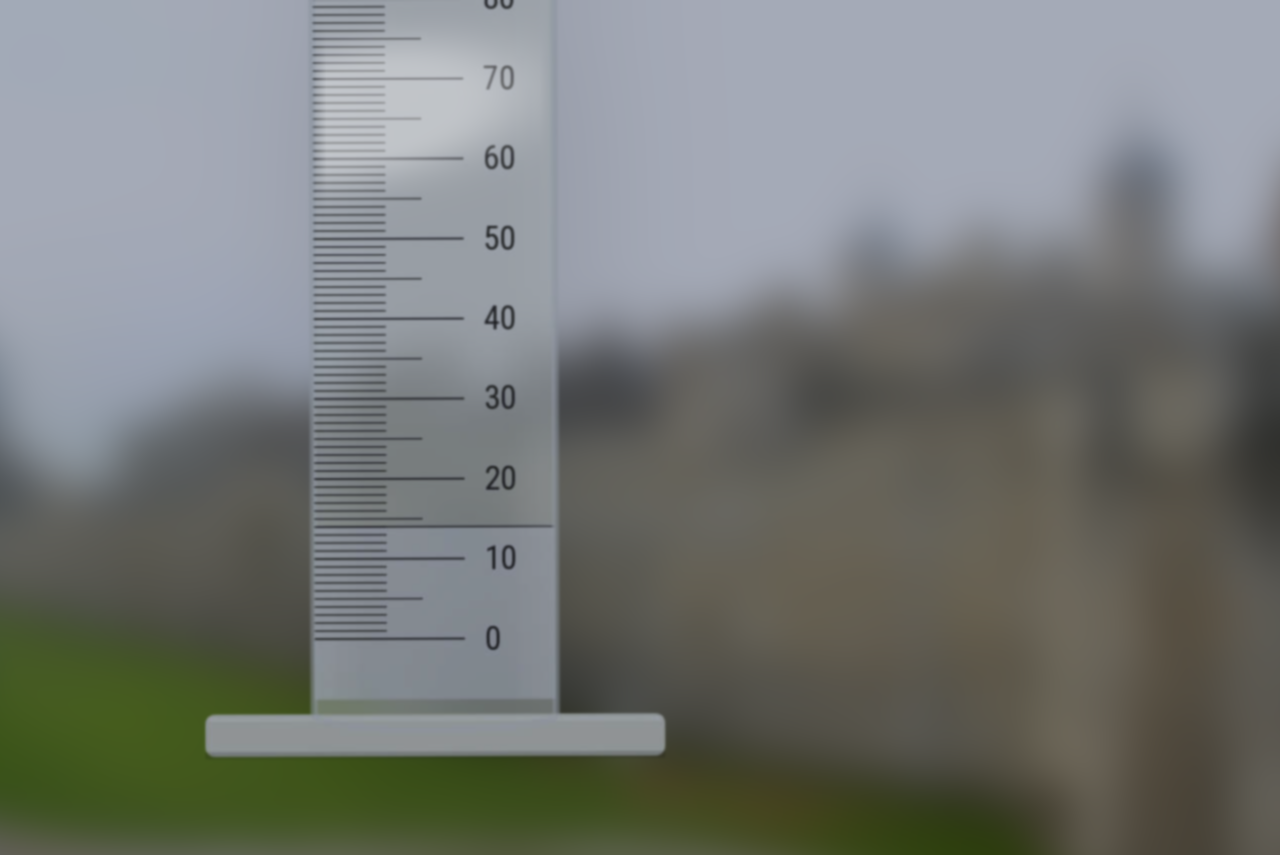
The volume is value=14 unit=mL
